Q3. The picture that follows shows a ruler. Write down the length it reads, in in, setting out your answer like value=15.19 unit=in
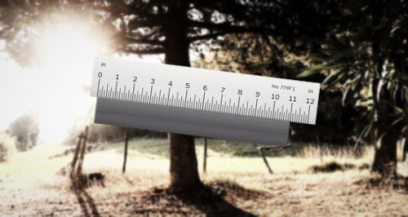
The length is value=11 unit=in
